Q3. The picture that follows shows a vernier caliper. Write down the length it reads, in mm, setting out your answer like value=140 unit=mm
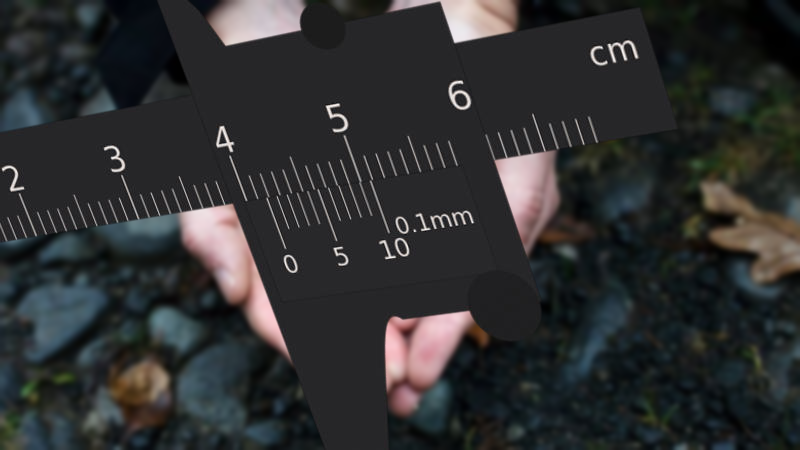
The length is value=41.8 unit=mm
